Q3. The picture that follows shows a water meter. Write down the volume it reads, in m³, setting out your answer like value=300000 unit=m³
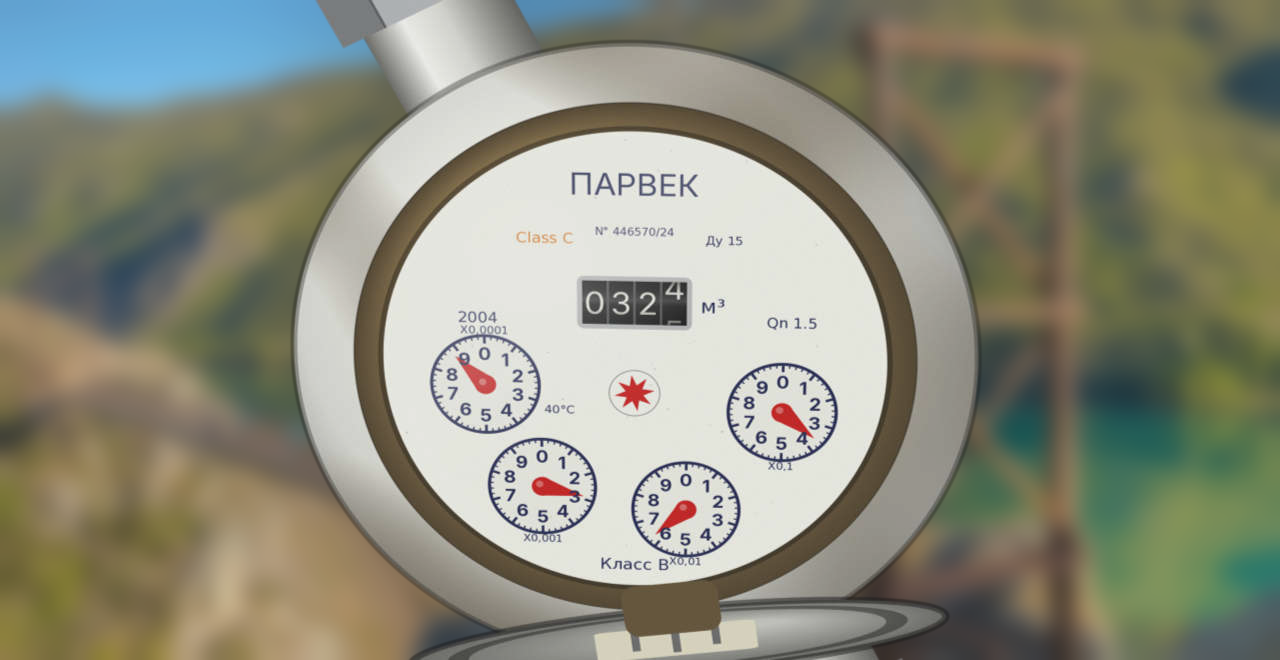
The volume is value=324.3628 unit=m³
